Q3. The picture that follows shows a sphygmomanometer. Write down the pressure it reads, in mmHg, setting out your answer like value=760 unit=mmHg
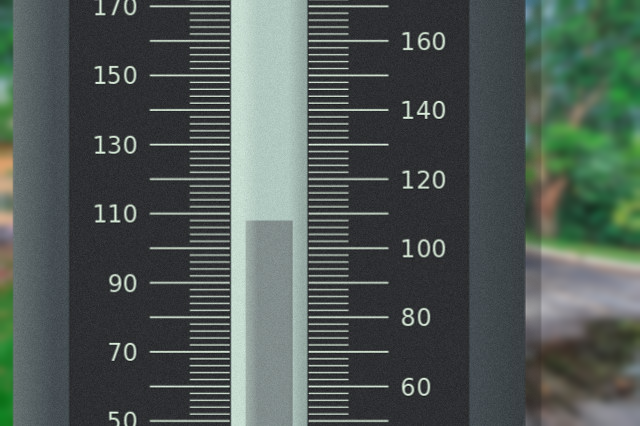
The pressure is value=108 unit=mmHg
